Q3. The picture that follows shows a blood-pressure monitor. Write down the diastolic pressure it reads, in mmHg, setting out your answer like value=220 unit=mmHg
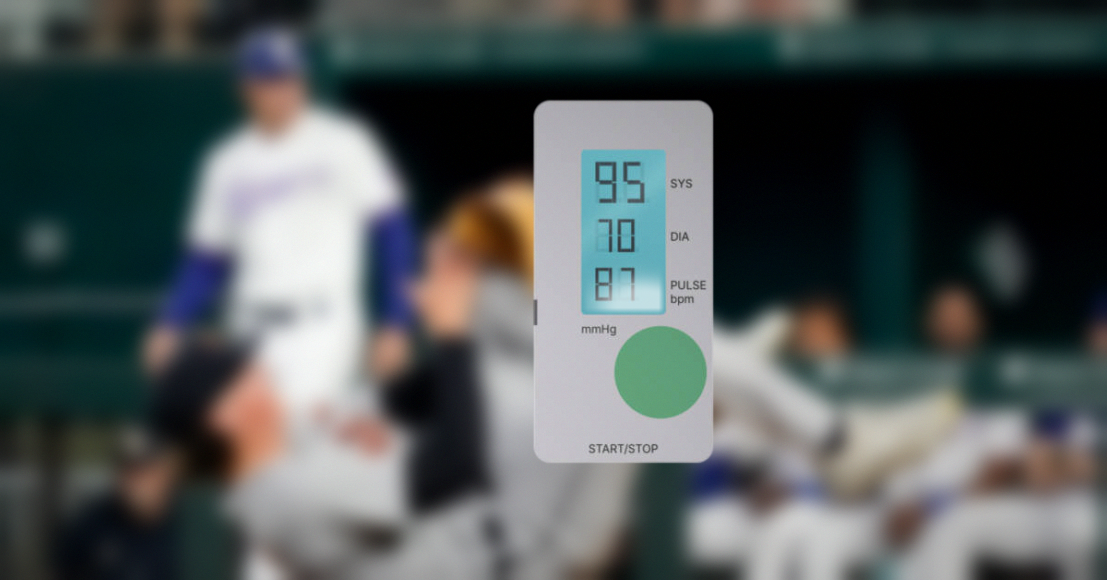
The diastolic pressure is value=70 unit=mmHg
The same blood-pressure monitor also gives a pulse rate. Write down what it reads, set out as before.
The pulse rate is value=87 unit=bpm
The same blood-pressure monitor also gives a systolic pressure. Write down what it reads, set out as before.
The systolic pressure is value=95 unit=mmHg
